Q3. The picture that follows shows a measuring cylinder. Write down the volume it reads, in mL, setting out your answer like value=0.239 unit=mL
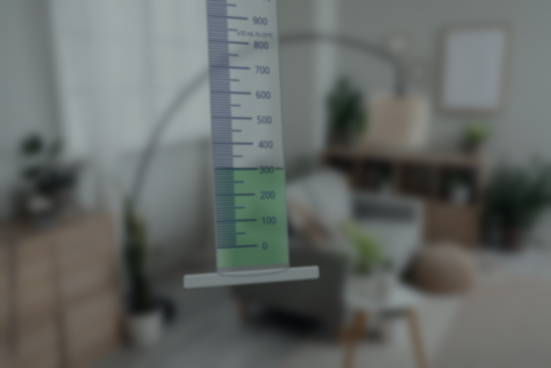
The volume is value=300 unit=mL
